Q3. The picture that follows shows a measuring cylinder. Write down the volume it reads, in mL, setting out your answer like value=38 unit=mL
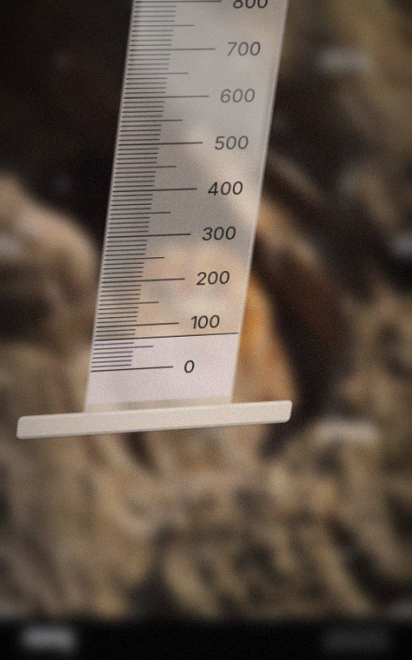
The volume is value=70 unit=mL
